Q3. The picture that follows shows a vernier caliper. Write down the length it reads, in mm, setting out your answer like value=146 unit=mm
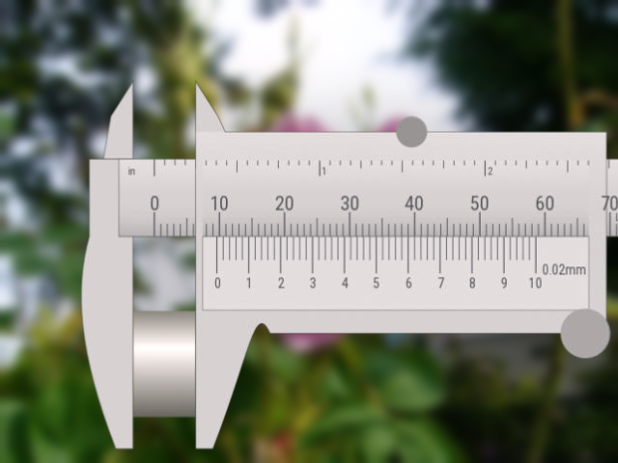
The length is value=9.6 unit=mm
